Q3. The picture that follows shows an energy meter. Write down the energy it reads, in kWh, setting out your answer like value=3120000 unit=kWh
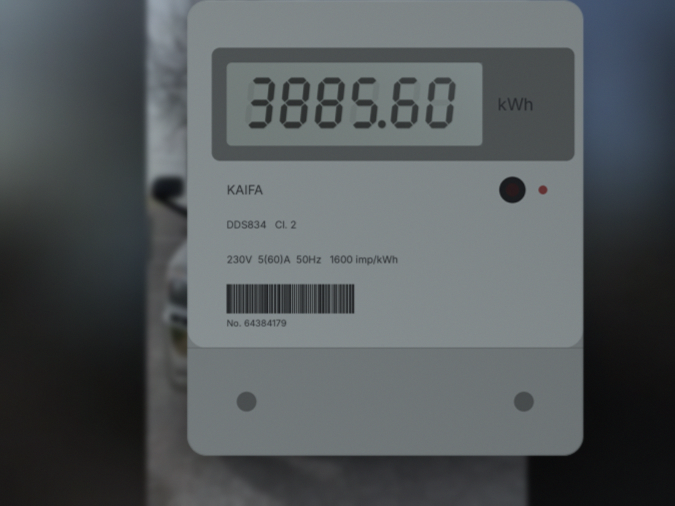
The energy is value=3885.60 unit=kWh
